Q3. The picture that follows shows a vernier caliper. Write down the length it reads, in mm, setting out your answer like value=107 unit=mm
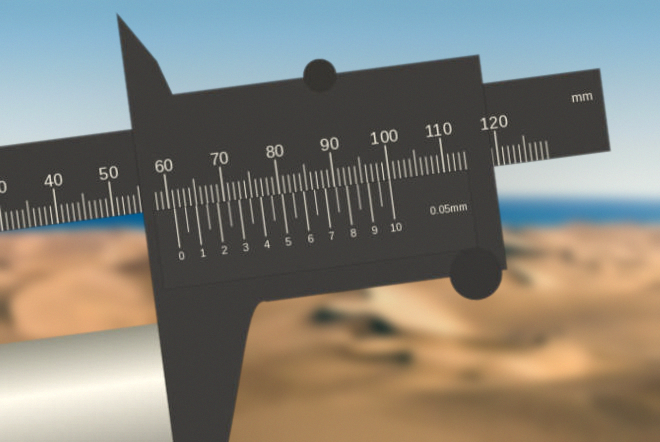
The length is value=61.0 unit=mm
